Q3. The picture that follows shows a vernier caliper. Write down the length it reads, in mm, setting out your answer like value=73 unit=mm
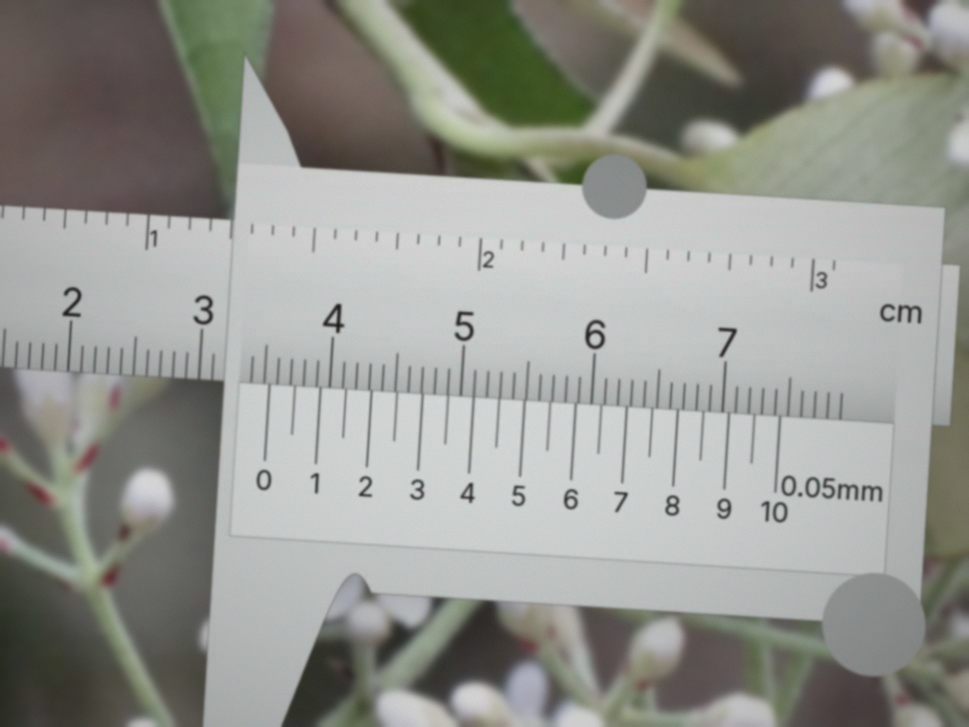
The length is value=35.4 unit=mm
